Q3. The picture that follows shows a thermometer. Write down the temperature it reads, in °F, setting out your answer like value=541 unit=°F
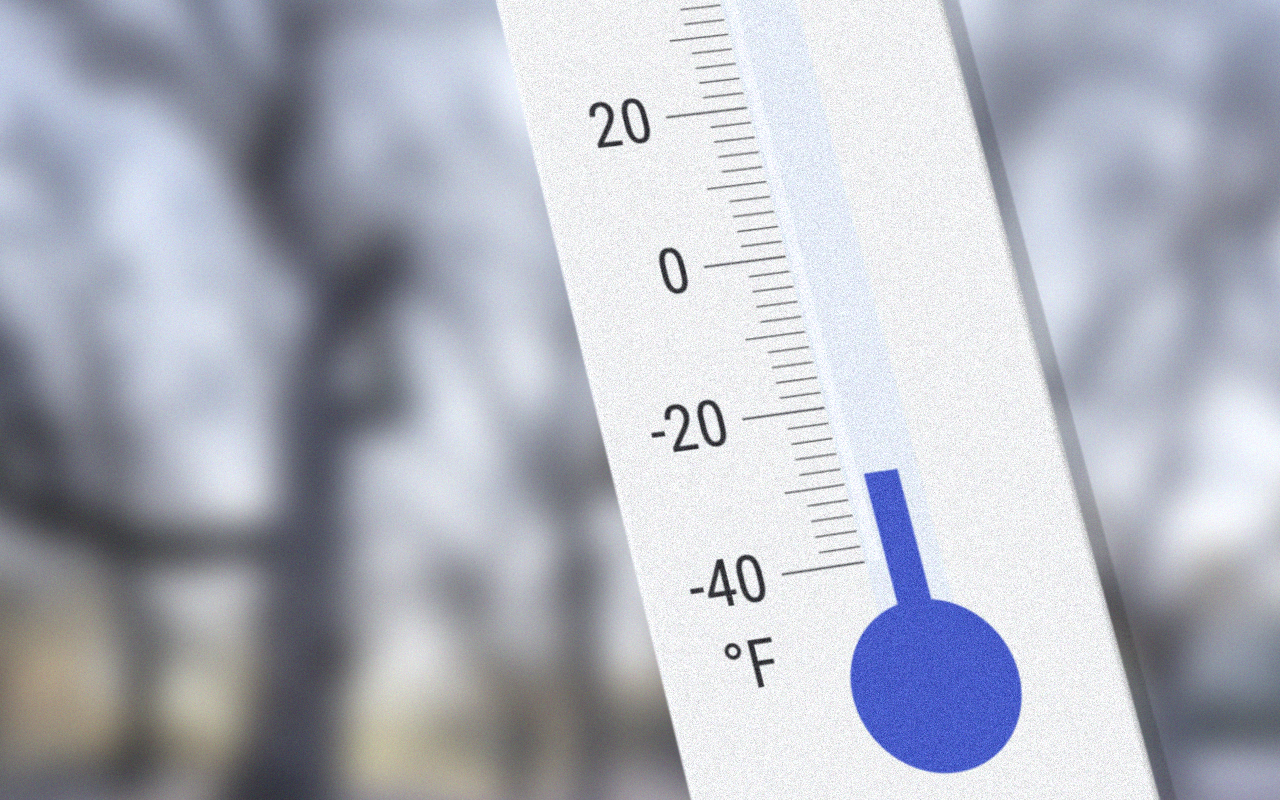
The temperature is value=-29 unit=°F
